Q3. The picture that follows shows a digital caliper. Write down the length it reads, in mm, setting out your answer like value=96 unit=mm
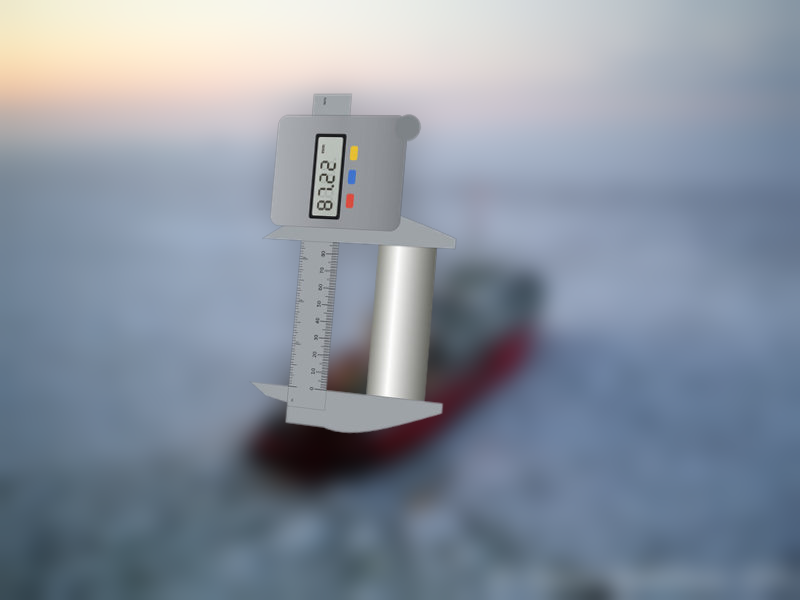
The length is value=87.22 unit=mm
